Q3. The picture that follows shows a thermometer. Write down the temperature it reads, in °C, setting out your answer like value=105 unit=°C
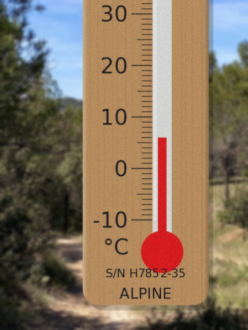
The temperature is value=6 unit=°C
